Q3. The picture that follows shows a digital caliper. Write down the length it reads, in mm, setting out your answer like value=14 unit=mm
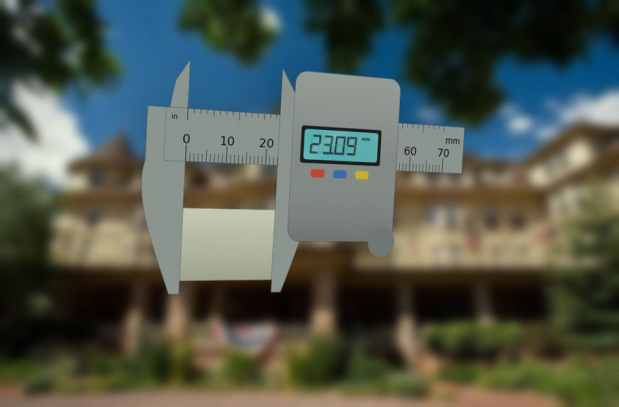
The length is value=23.09 unit=mm
